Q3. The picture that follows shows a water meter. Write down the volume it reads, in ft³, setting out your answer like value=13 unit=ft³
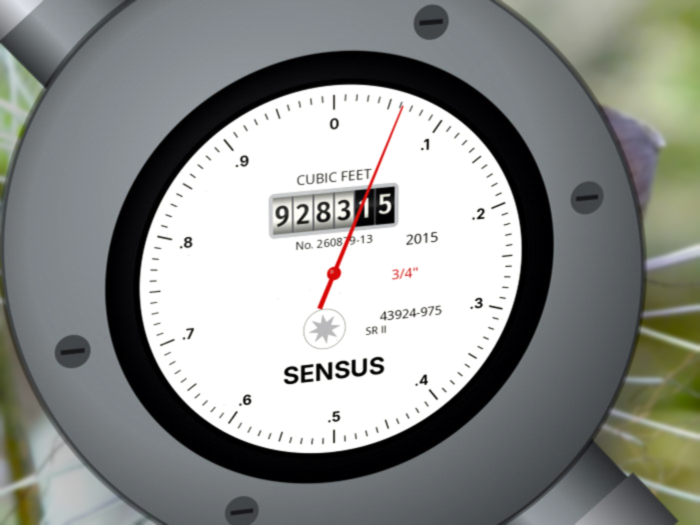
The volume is value=928315.06 unit=ft³
